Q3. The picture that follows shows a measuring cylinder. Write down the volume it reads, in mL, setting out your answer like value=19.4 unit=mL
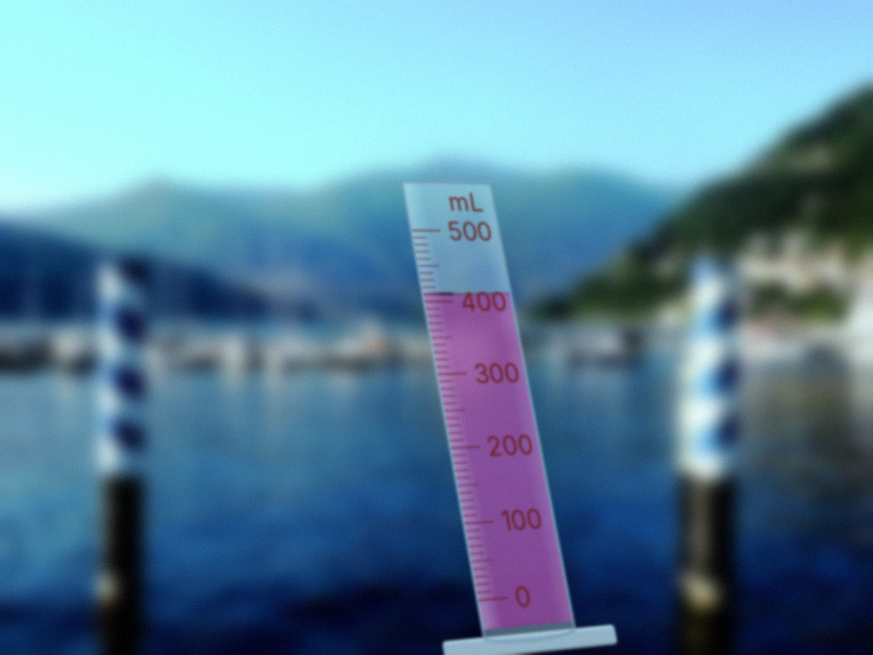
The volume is value=410 unit=mL
